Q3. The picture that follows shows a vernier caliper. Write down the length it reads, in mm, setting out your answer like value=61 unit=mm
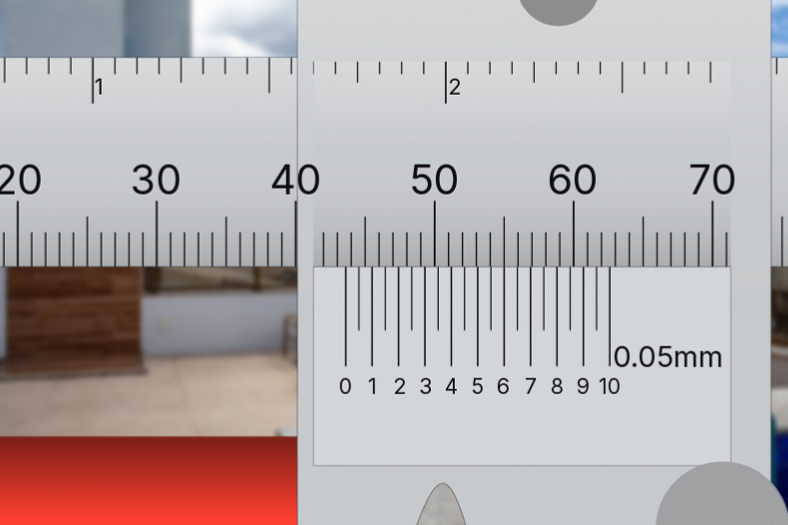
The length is value=43.6 unit=mm
